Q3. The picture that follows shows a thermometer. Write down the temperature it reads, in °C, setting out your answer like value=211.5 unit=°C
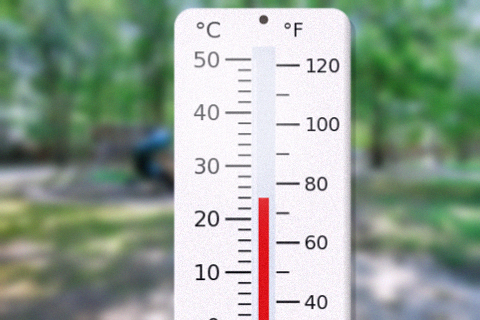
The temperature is value=24 unit=°C
